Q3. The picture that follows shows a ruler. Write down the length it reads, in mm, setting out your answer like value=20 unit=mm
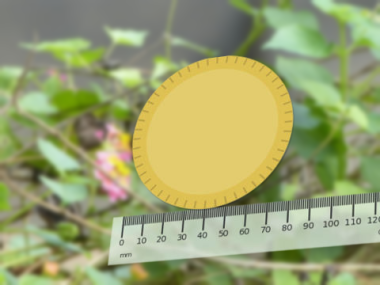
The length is value=80 unit=mm
